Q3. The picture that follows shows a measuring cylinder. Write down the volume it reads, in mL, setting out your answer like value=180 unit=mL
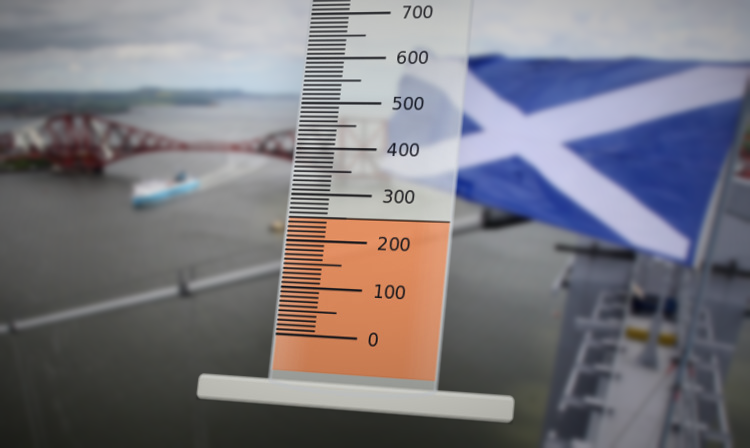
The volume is value=250 unit=mL
